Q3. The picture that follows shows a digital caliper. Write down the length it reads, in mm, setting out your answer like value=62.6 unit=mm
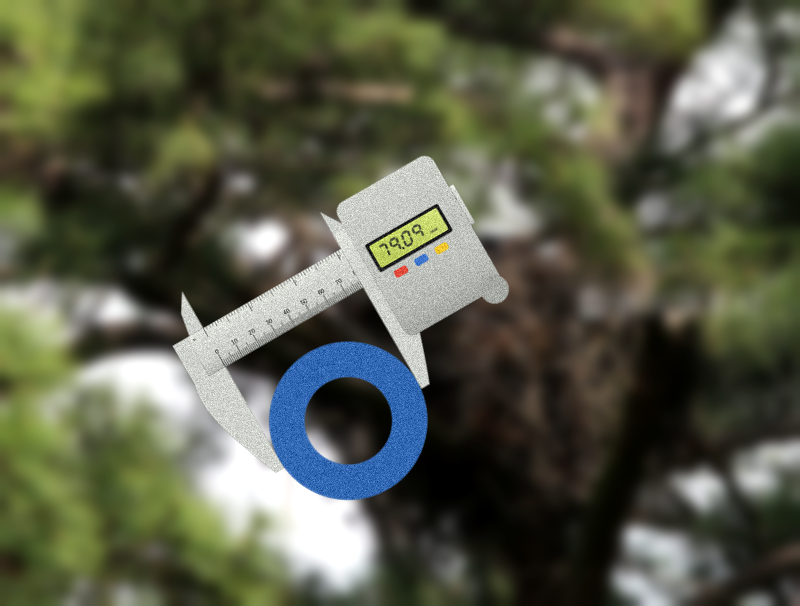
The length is value=79.09 unit=mm
